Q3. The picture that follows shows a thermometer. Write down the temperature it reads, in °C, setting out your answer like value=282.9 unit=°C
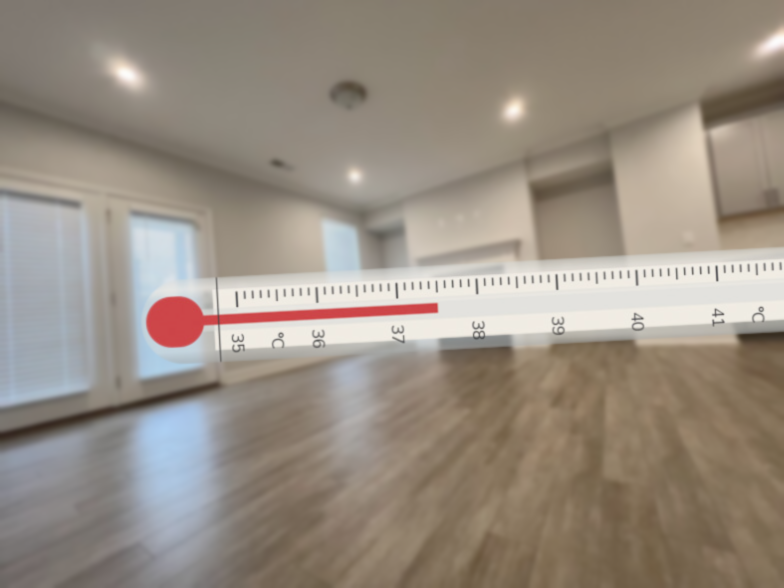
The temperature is value=37.5 unit=°C
